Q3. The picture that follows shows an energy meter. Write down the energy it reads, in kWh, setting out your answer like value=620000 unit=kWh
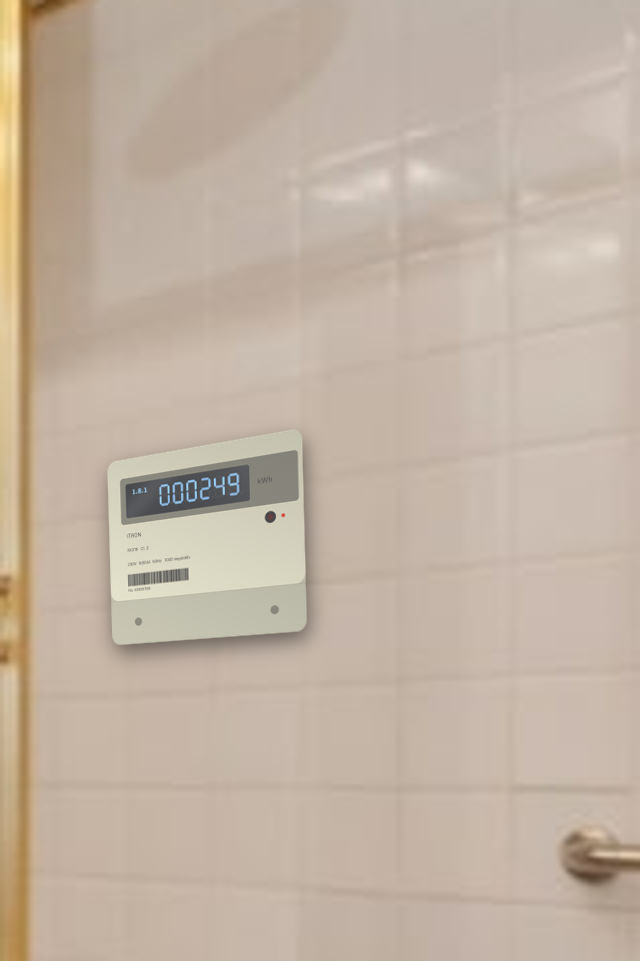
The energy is value=249 unit=kWh
